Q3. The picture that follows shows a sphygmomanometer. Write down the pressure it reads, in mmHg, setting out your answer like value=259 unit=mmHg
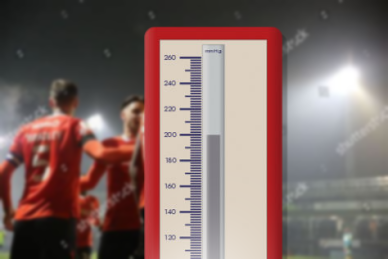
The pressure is value=200 unit=mmHg
